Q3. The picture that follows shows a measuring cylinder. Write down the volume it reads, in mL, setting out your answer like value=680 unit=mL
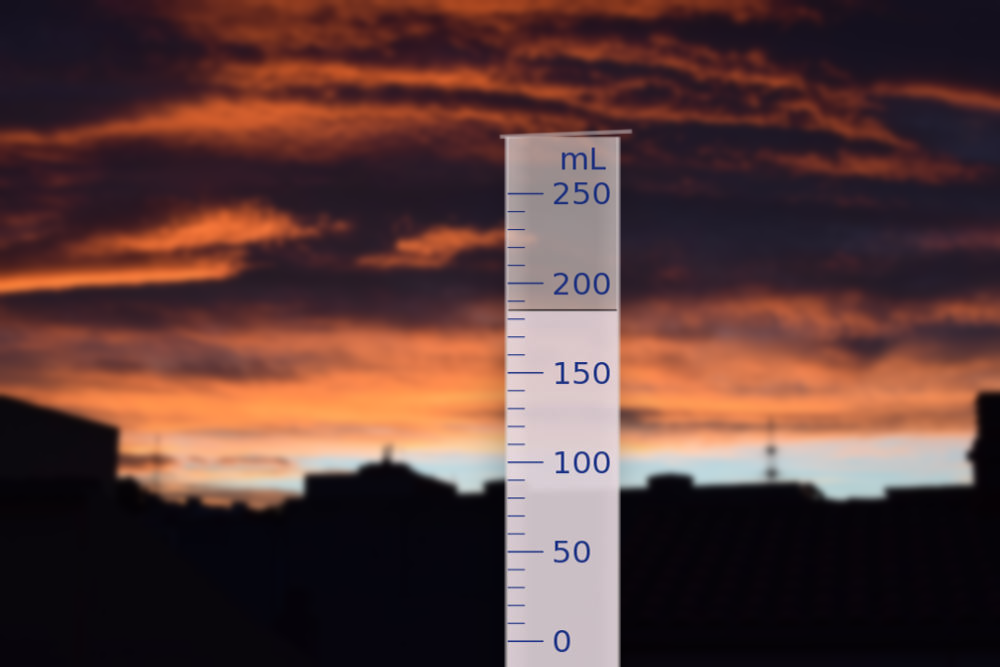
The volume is value=185 unit=mL
